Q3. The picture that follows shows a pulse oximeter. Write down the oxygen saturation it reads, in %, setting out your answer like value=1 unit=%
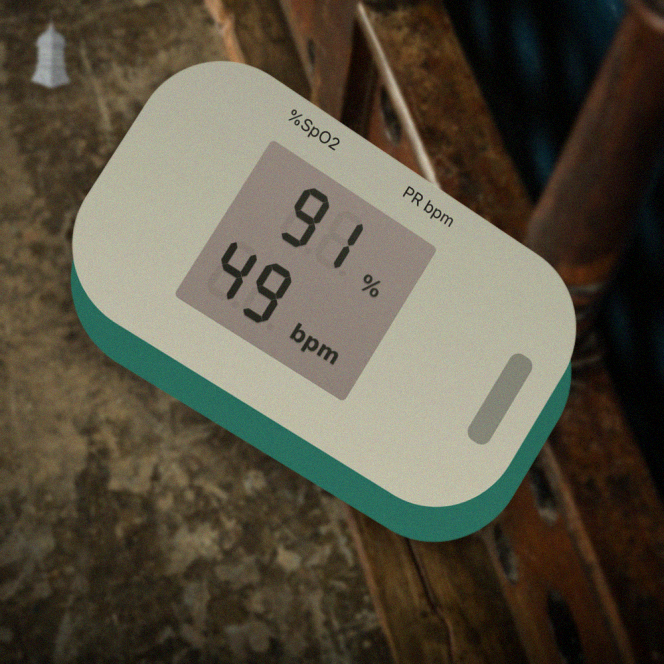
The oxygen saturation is value=91 unit=%
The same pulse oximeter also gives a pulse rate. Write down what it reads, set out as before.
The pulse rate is value=49 unit=bpm
